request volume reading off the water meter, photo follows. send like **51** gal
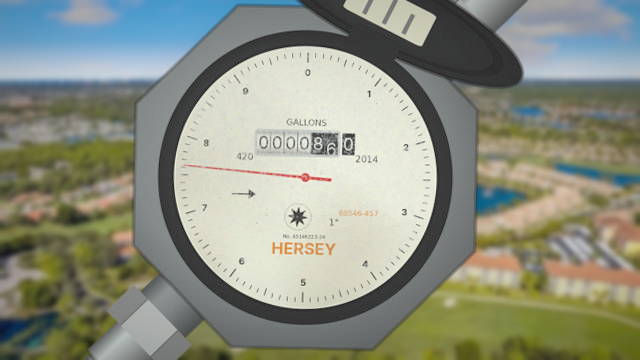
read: **857.6** gal
